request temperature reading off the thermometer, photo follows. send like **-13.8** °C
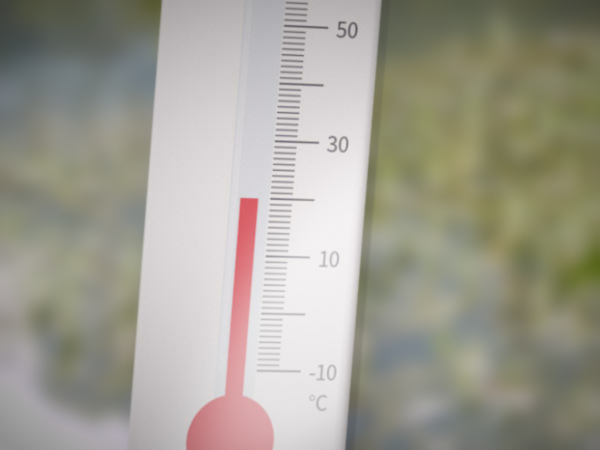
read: **20** °C
